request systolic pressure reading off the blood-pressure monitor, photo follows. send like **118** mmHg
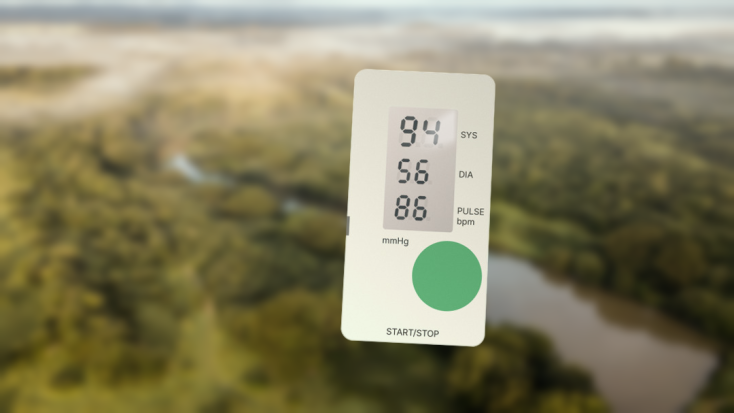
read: **94** mmHg
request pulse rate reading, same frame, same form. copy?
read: **86** bpm
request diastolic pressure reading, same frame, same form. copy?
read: **56** mmHg
